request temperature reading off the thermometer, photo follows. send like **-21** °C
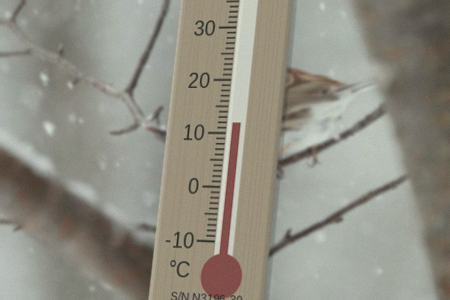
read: **12** °C
